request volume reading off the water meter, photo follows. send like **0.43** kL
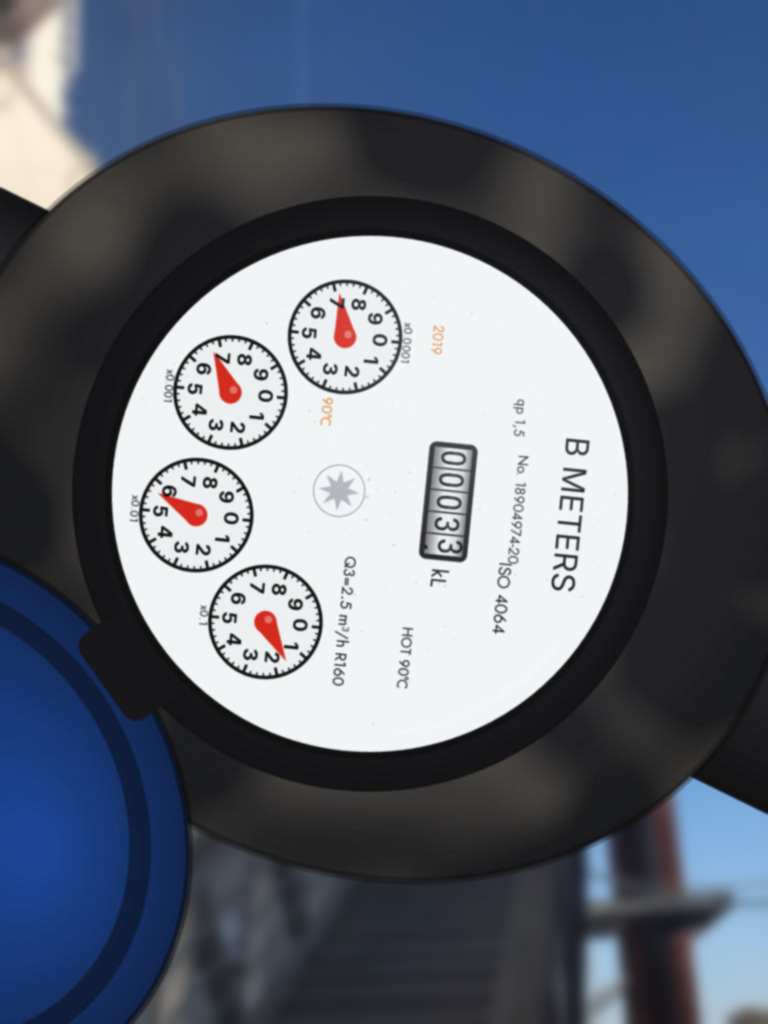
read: **33.1567** kL
